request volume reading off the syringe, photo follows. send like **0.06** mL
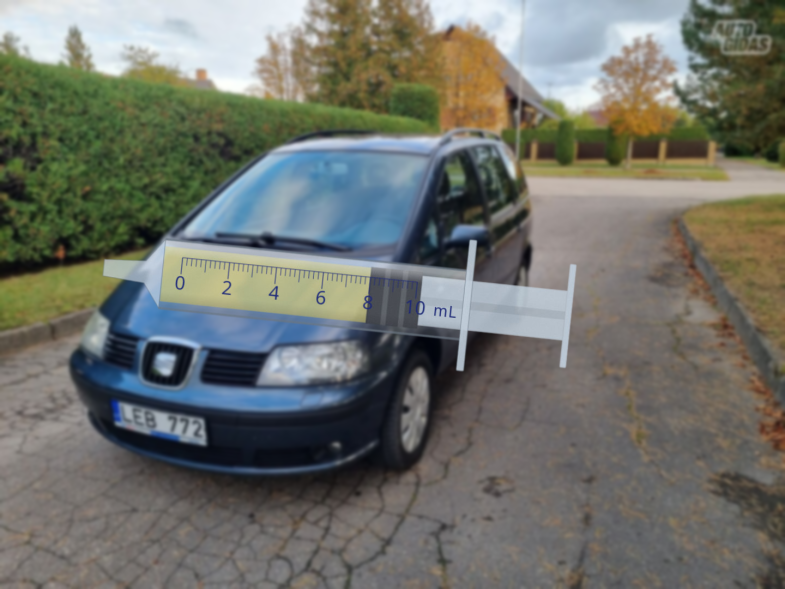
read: **8** mL
